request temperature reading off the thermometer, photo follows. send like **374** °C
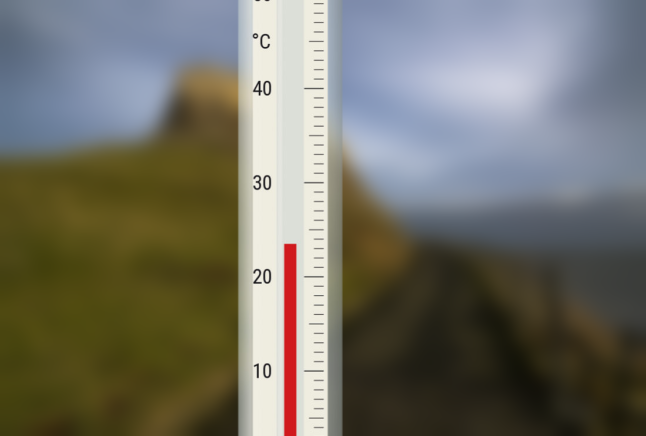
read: **23.5** °C
